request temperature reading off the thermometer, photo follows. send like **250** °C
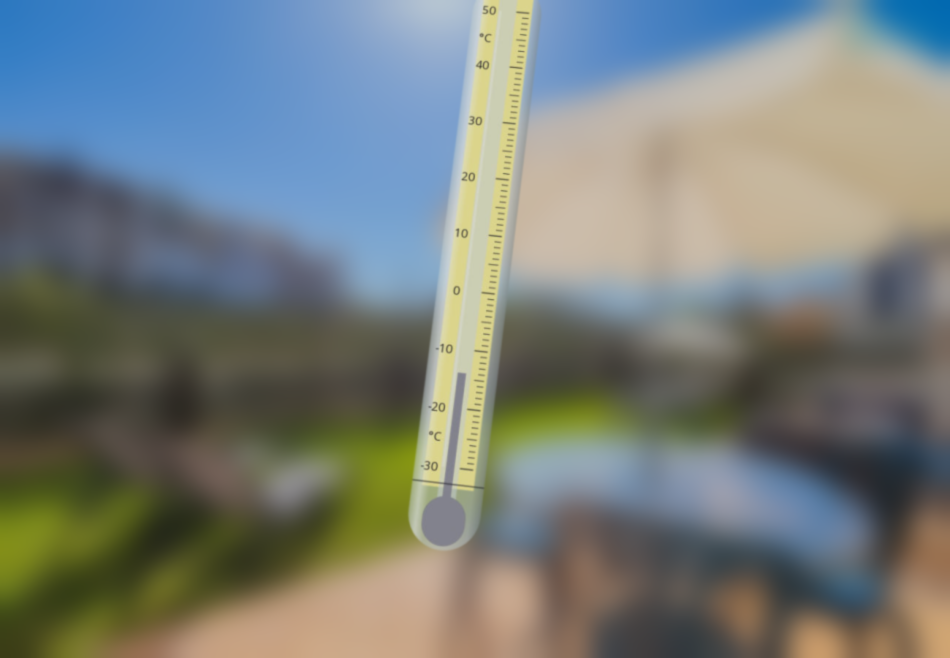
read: **-14** °C
